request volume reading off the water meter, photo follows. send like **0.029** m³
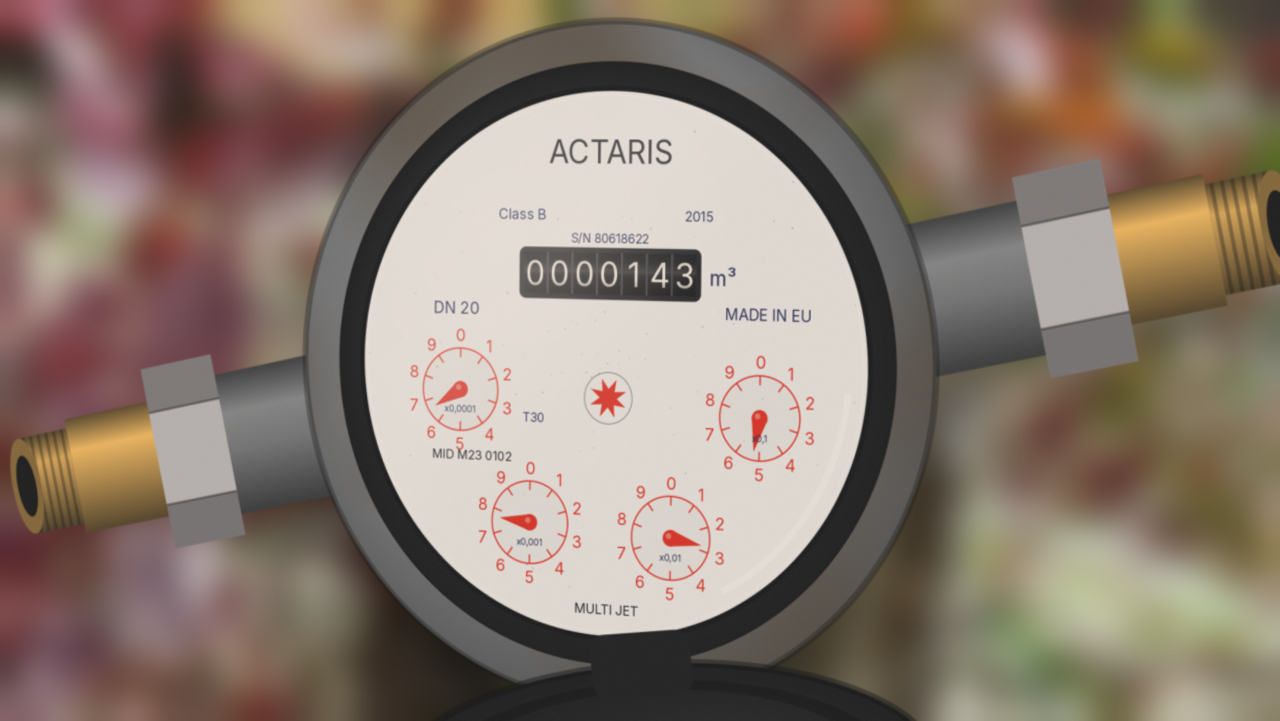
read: **143.5276** m³
